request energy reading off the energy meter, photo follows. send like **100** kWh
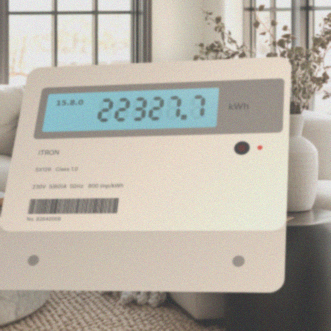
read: **22327.7** kWh
